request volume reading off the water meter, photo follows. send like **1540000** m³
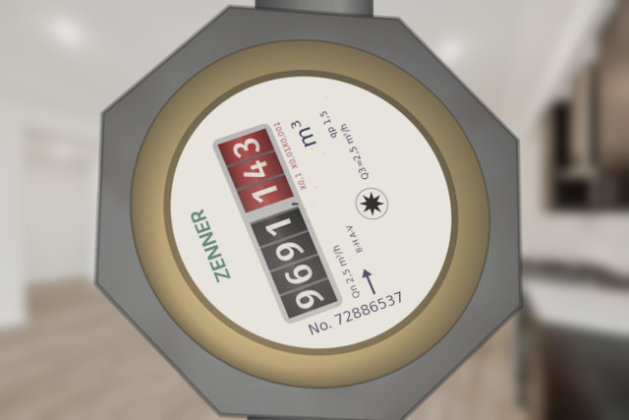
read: **9691.143** m³
